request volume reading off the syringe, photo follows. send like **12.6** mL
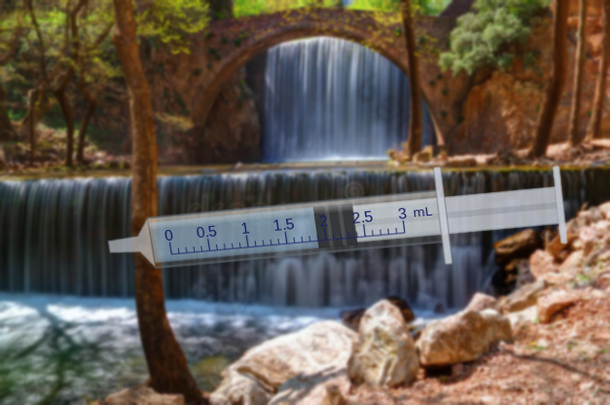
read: **1.9** mL
